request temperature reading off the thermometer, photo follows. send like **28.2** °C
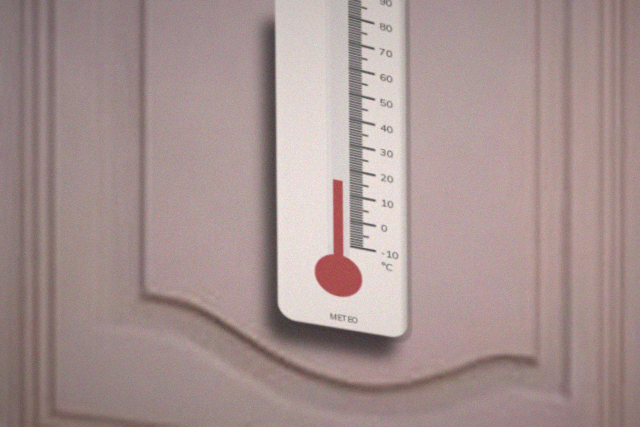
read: **15** °C
